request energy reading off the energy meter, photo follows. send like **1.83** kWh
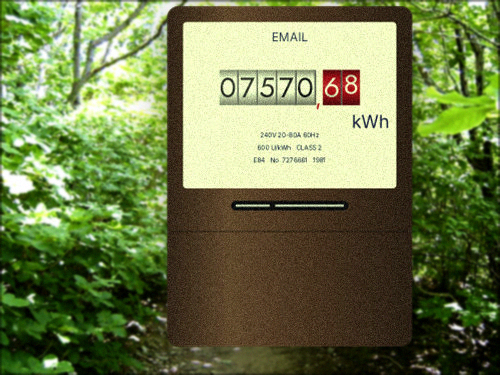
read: **7570.68** kWh
